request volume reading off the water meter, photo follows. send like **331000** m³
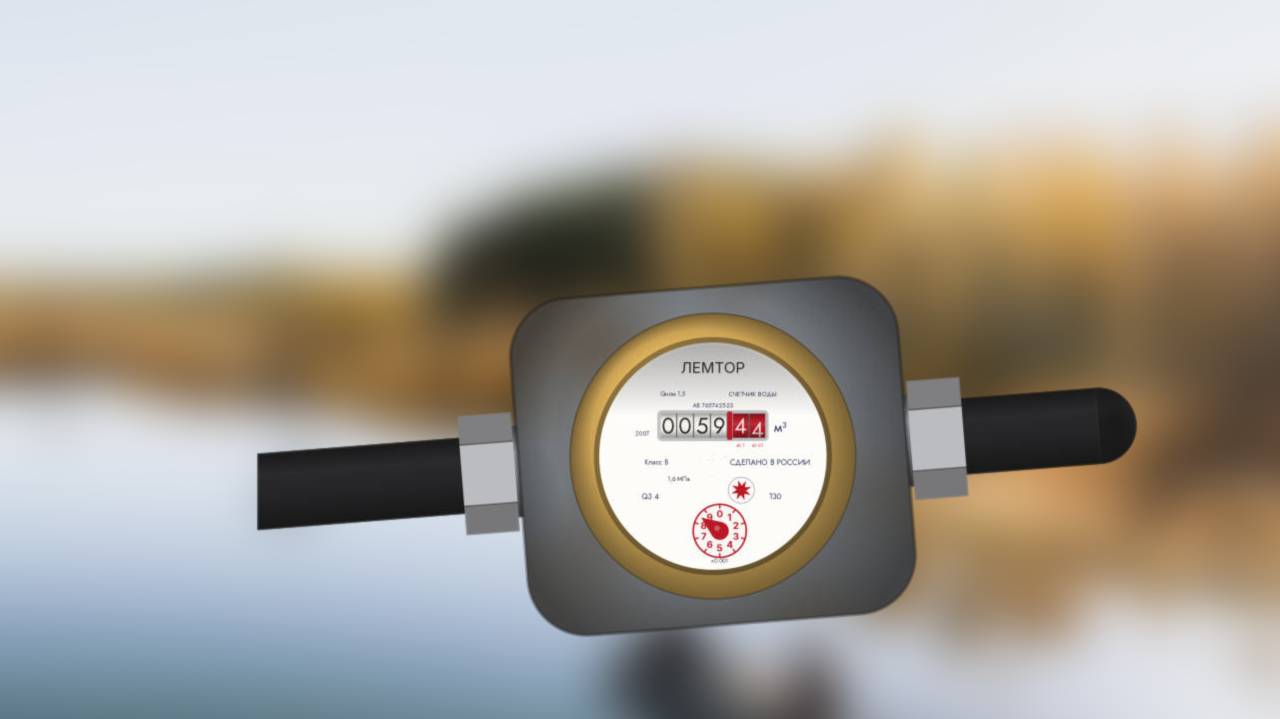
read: **59.438** m³
